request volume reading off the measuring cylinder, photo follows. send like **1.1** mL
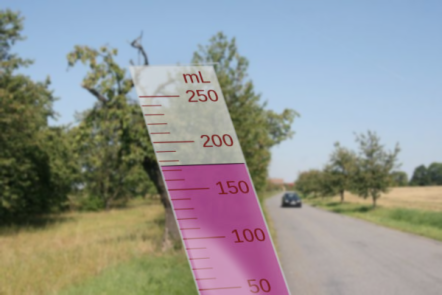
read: **175** mL
